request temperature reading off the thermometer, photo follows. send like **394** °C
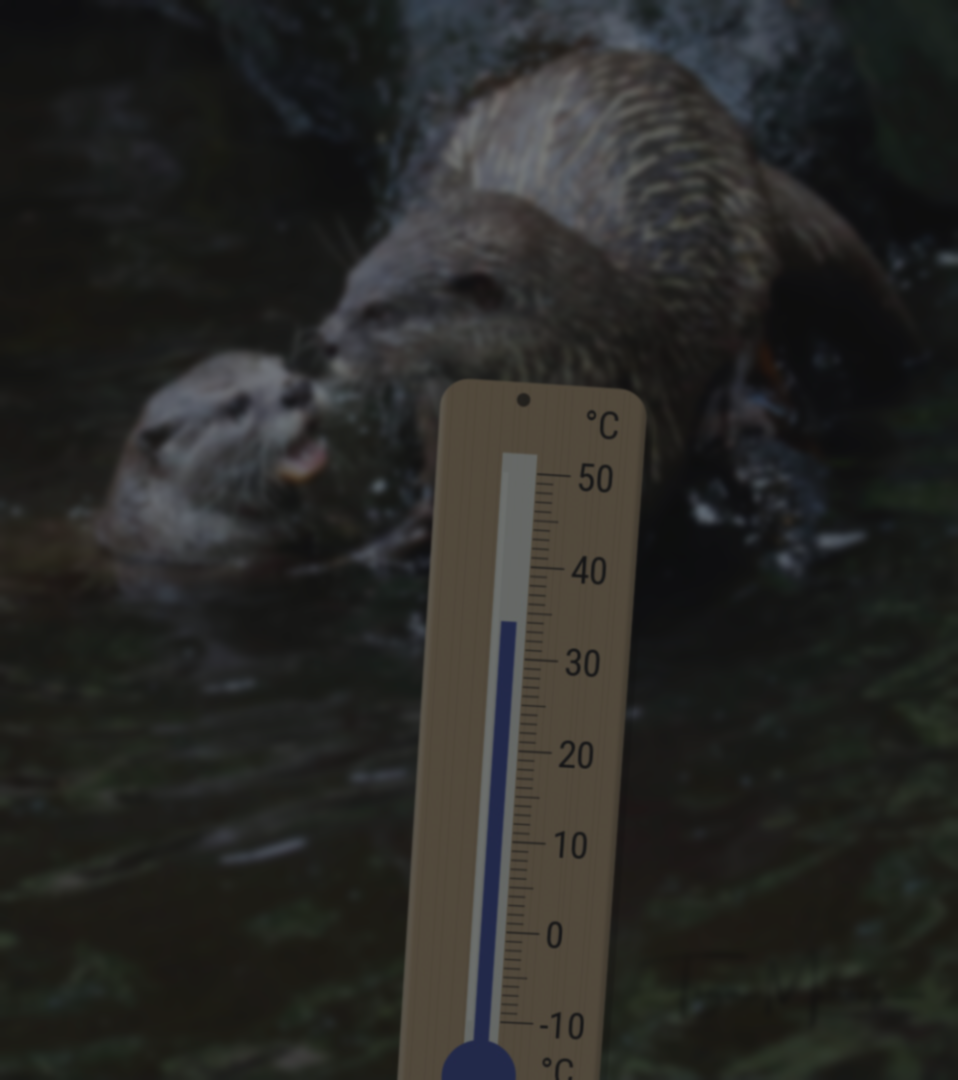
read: **34** °C
